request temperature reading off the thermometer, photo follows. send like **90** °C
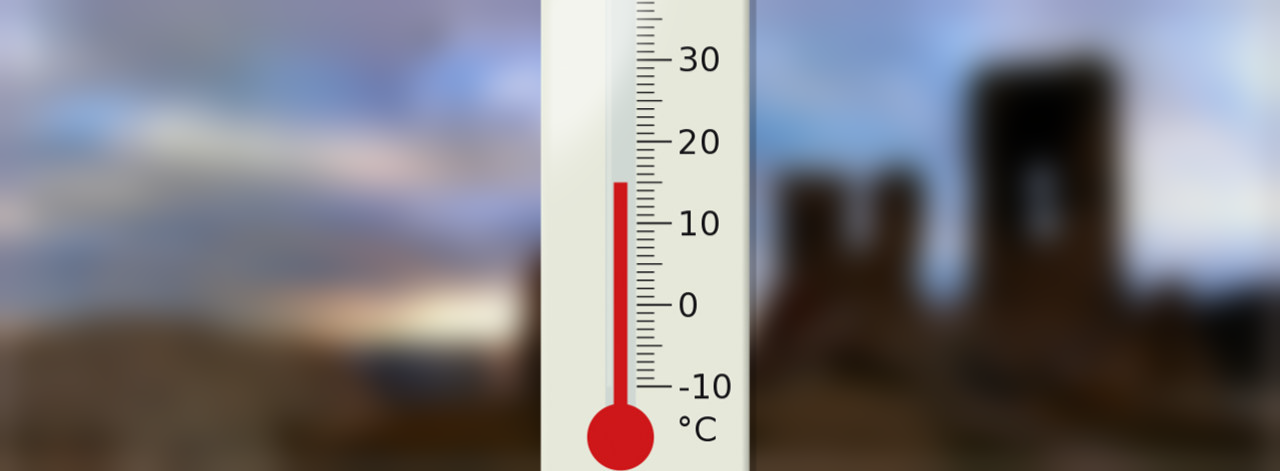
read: **15** °C
